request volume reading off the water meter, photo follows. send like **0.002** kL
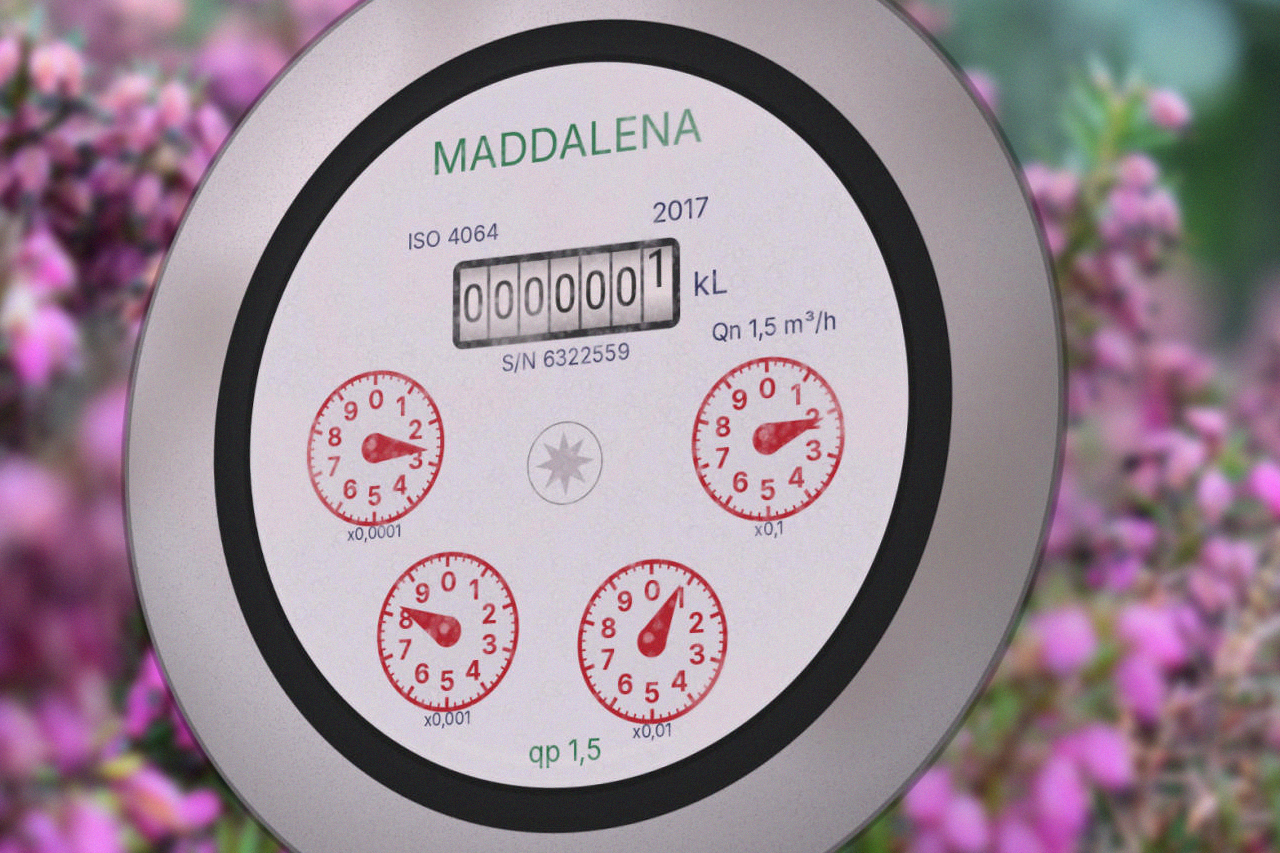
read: **1.2082** kL
